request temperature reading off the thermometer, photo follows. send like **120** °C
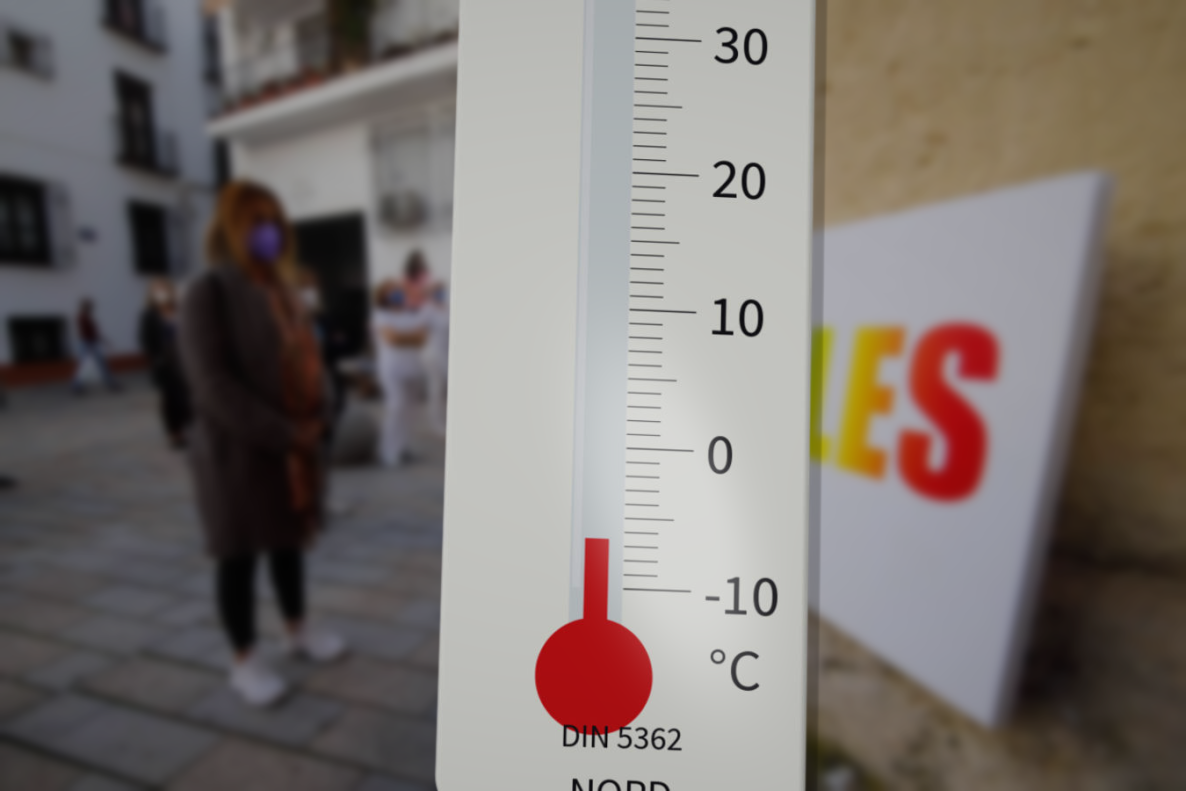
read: **-6.5** °C
